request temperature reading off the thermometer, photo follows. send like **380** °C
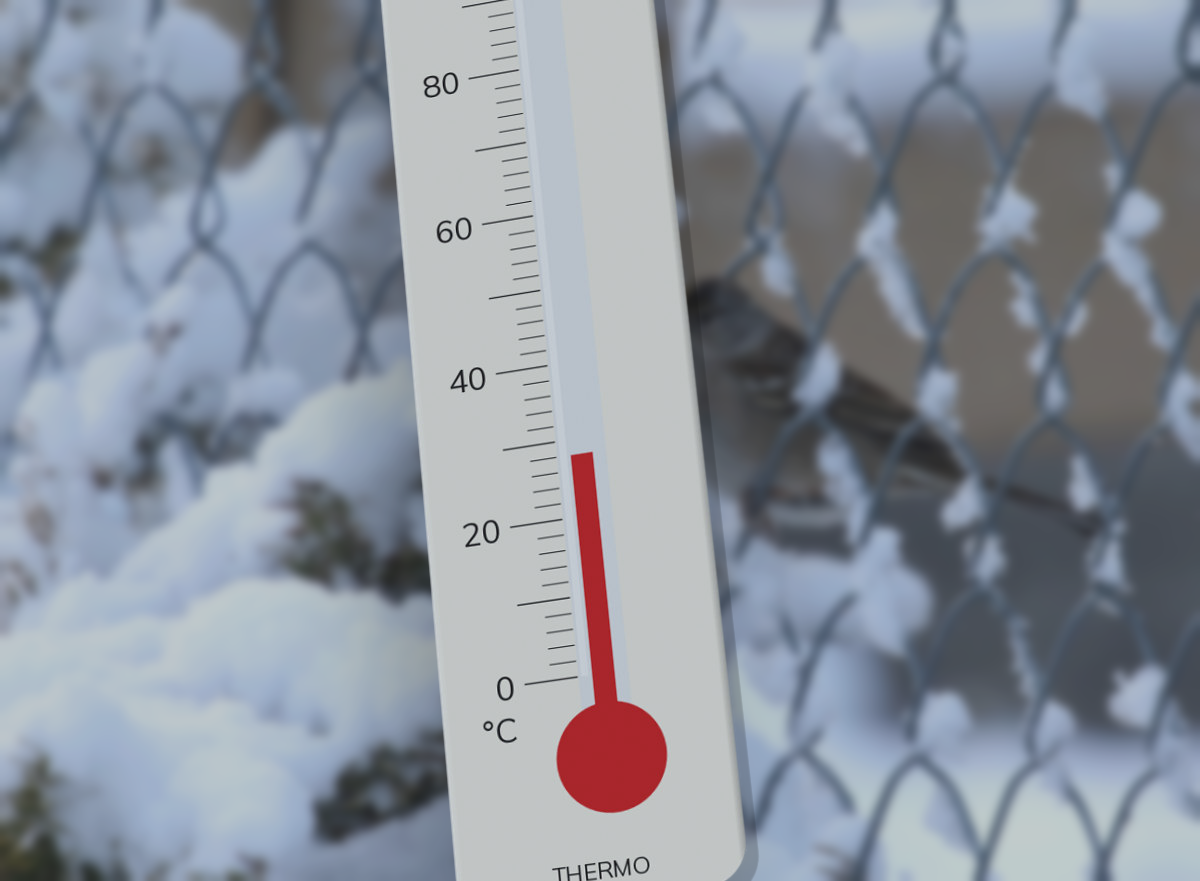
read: **28** °C
